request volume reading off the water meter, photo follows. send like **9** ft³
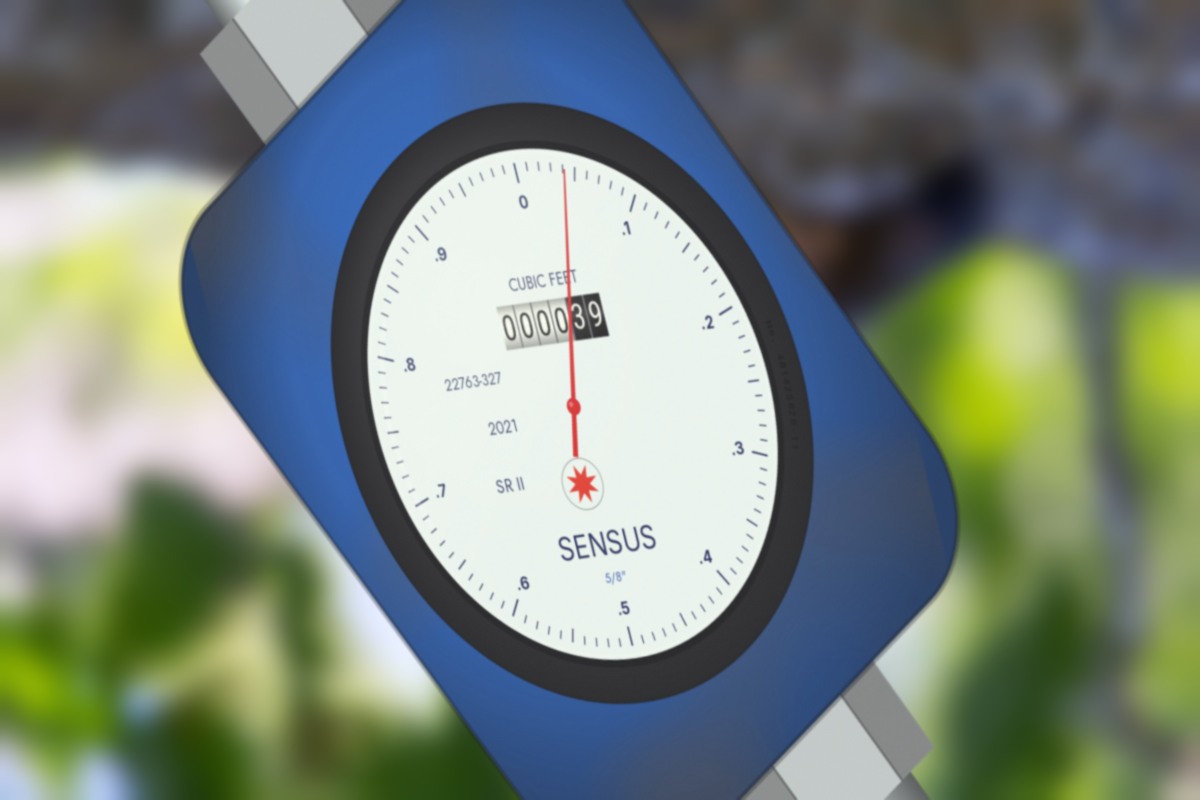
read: **39.04** ft³
